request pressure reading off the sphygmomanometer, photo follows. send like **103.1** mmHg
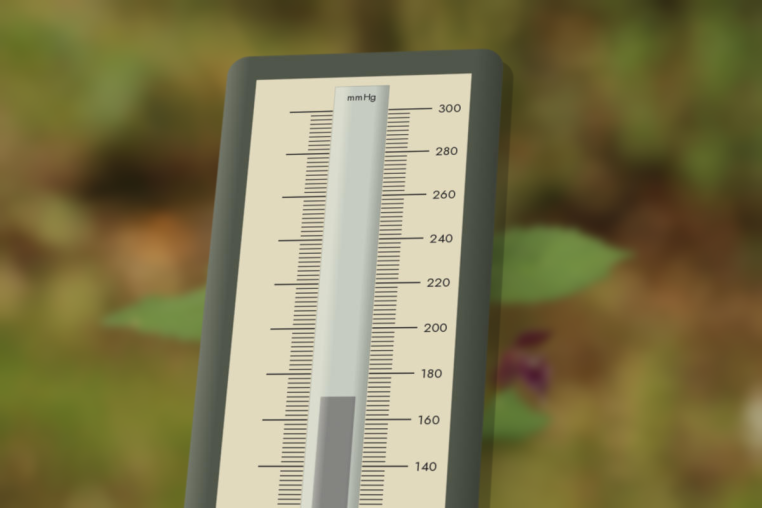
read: **170** mmHg
